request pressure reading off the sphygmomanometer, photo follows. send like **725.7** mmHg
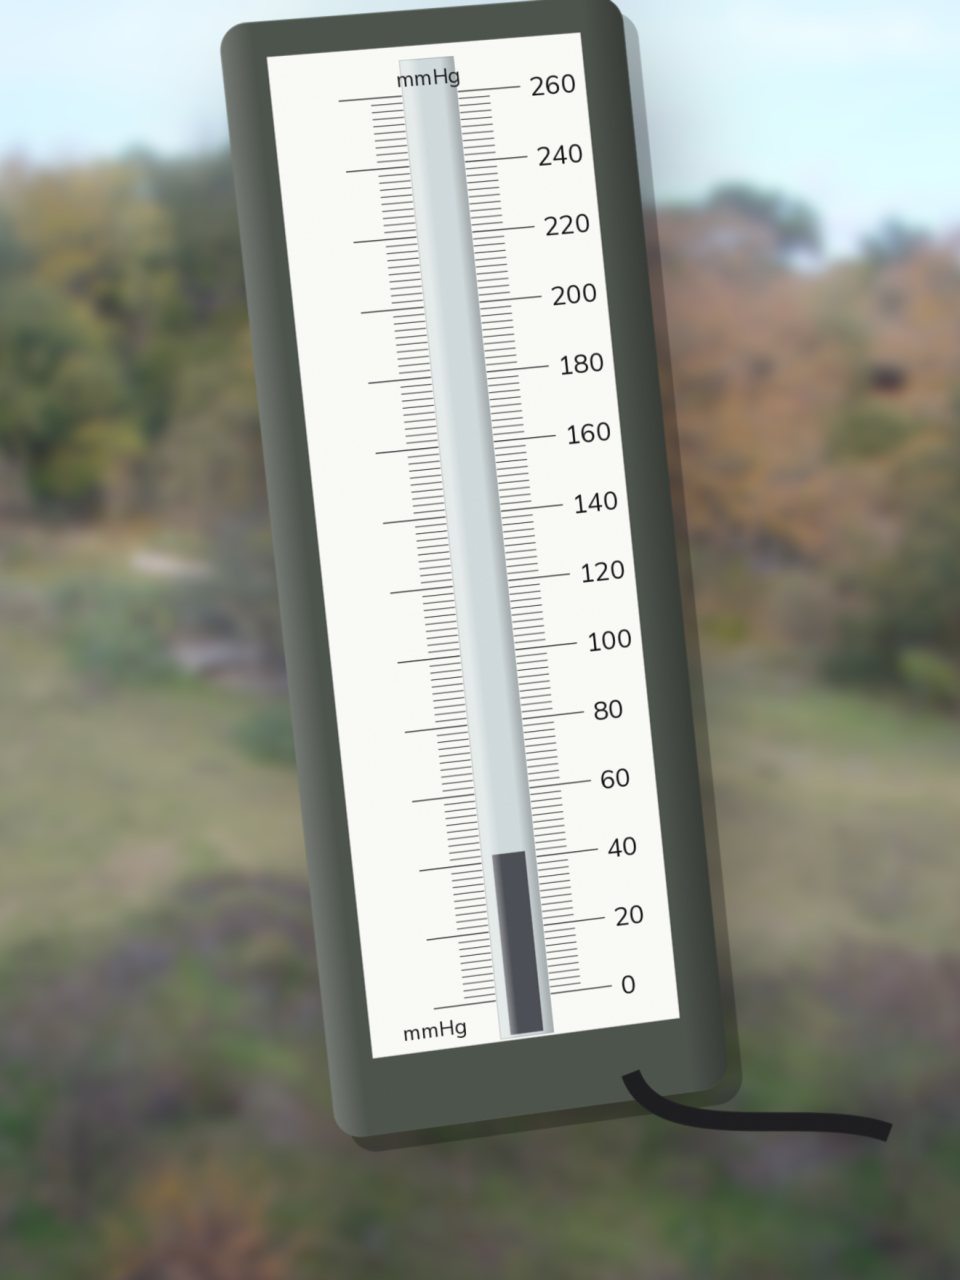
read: **42** mmHg
